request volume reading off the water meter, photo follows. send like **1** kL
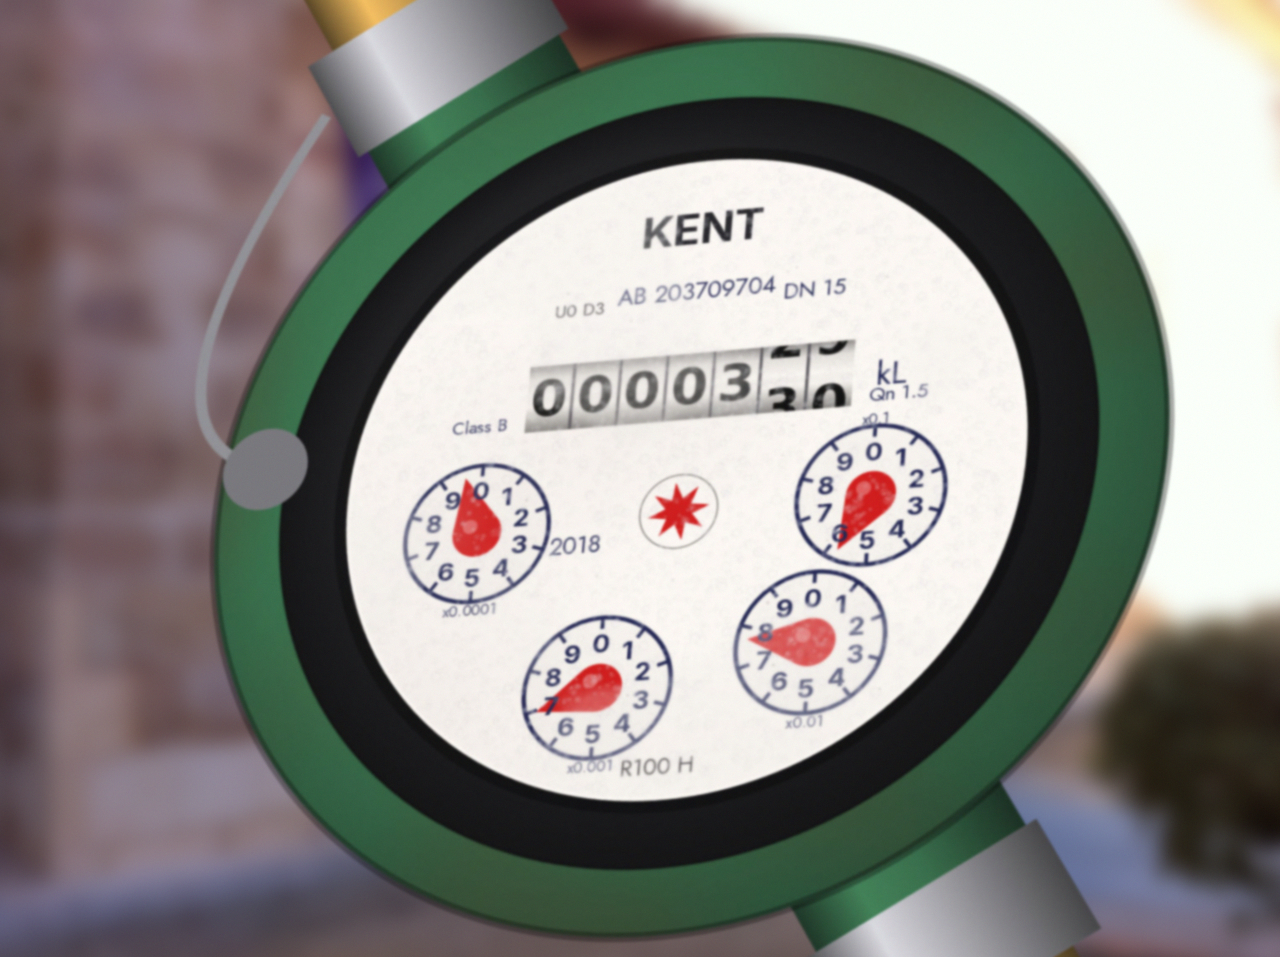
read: **329.5769** kL
